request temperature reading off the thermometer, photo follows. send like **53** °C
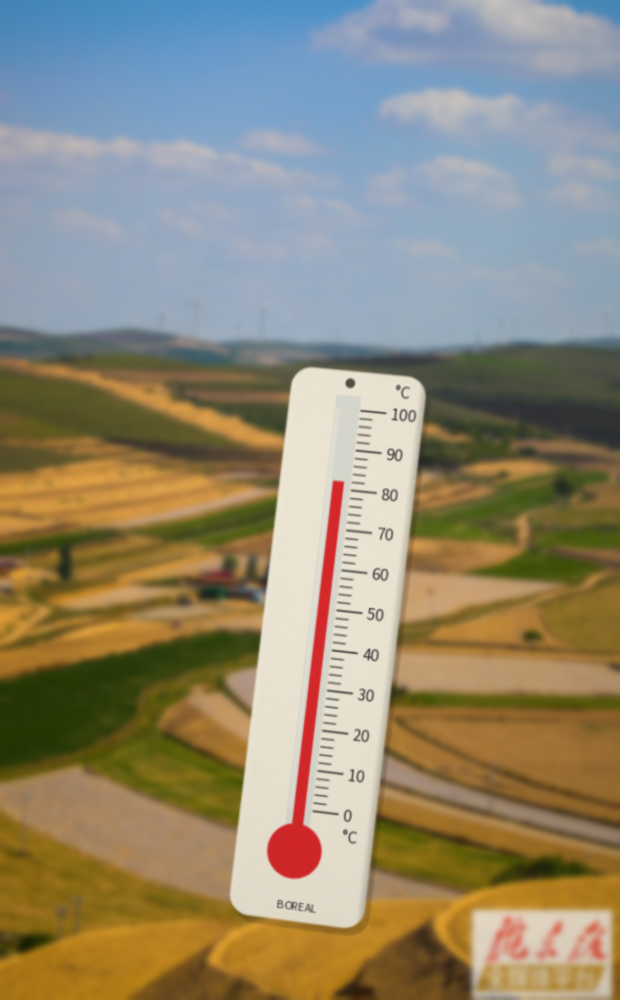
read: **82** °C
